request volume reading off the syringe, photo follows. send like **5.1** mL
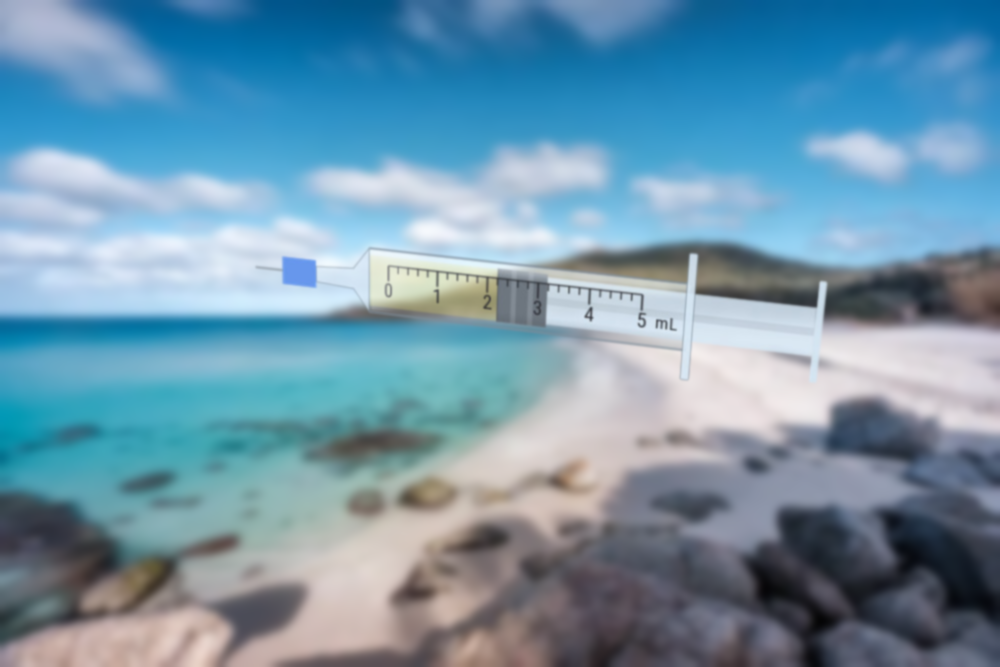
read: **2.2** mL
